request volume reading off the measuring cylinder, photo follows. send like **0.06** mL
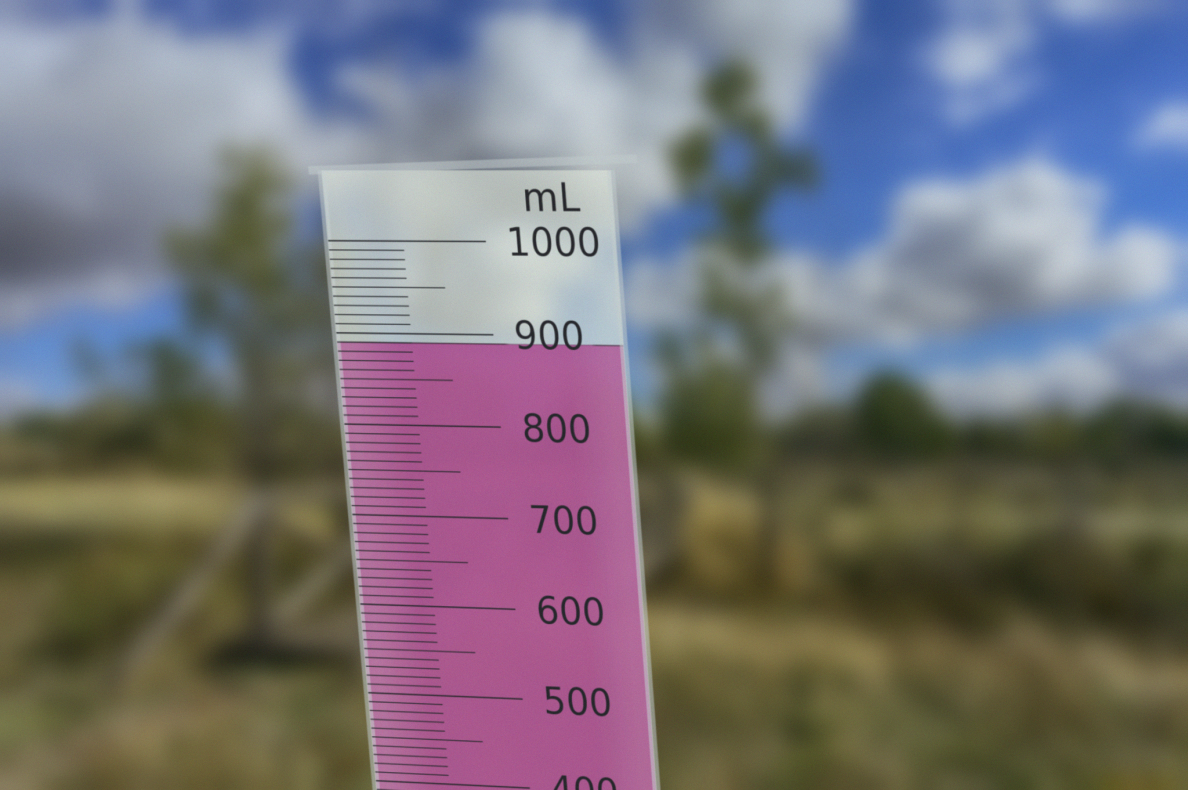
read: **890** mL
